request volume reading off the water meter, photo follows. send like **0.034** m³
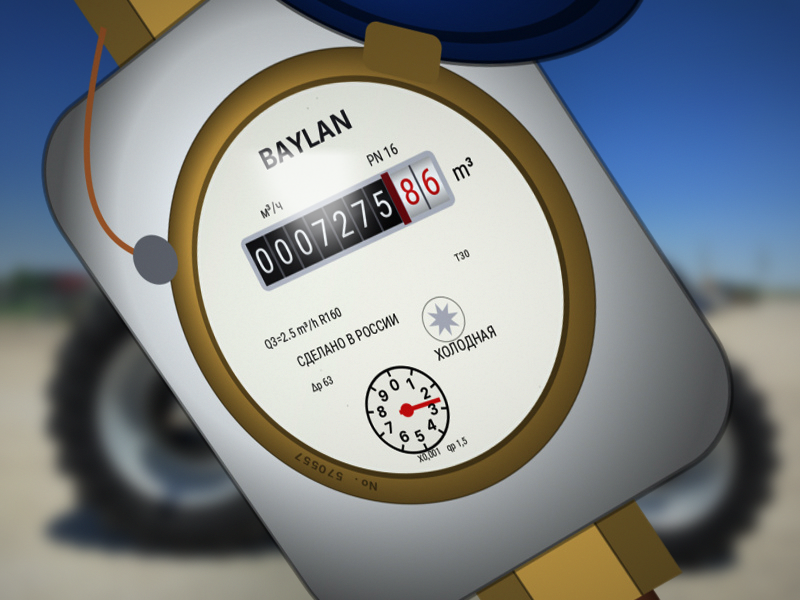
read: **7275.862** m³
